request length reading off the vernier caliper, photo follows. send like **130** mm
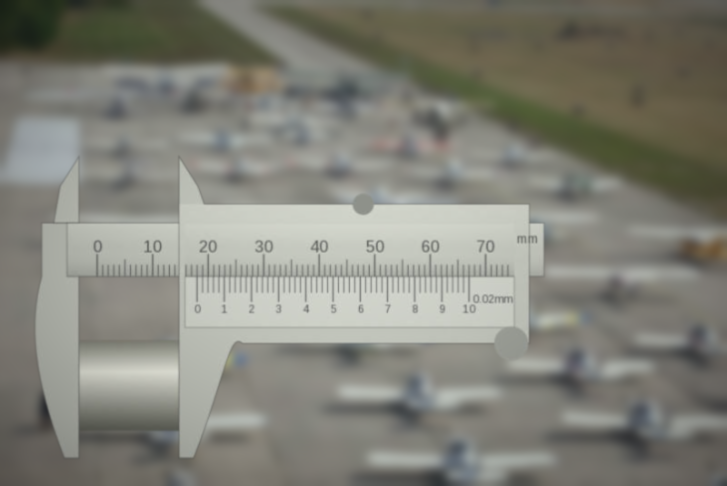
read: **18.0** mm
